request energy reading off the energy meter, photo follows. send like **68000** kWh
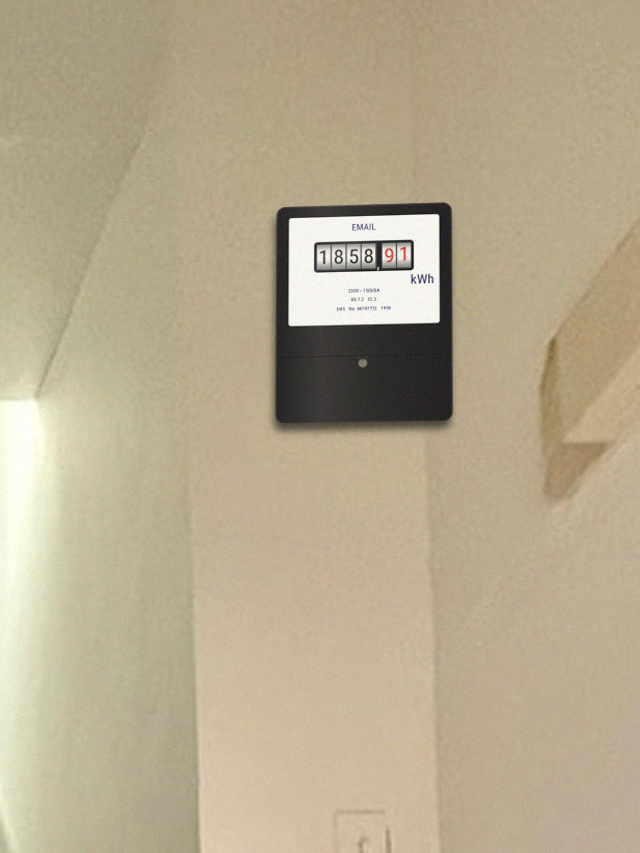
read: **1858.91** kWh
